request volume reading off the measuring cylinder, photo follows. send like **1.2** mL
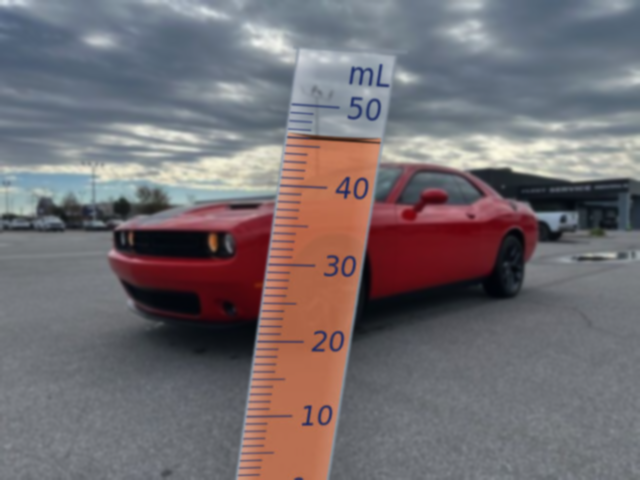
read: **46** mL
